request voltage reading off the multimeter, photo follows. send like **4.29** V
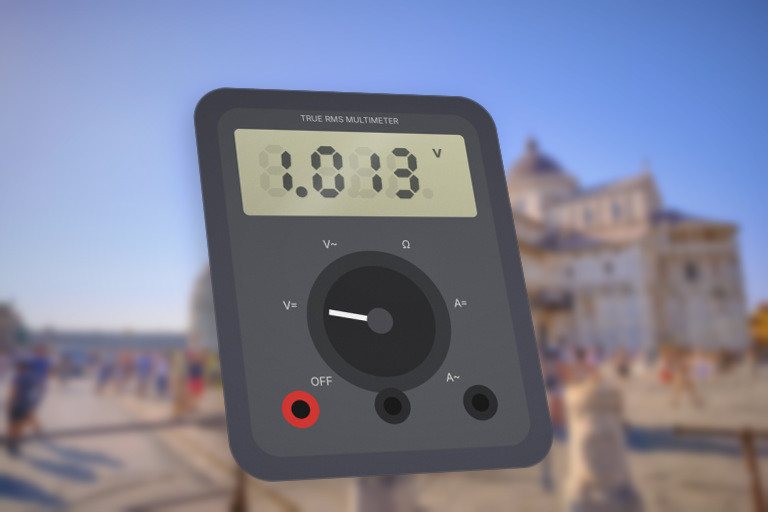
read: **1.013** V
